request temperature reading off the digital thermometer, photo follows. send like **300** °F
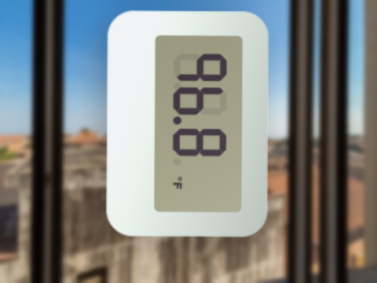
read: **96.8** °F
